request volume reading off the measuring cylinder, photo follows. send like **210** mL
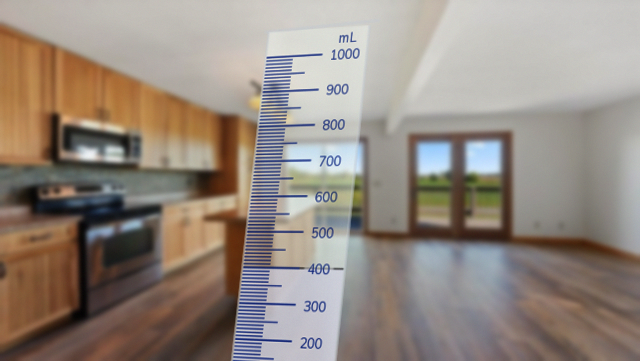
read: **400** mL
